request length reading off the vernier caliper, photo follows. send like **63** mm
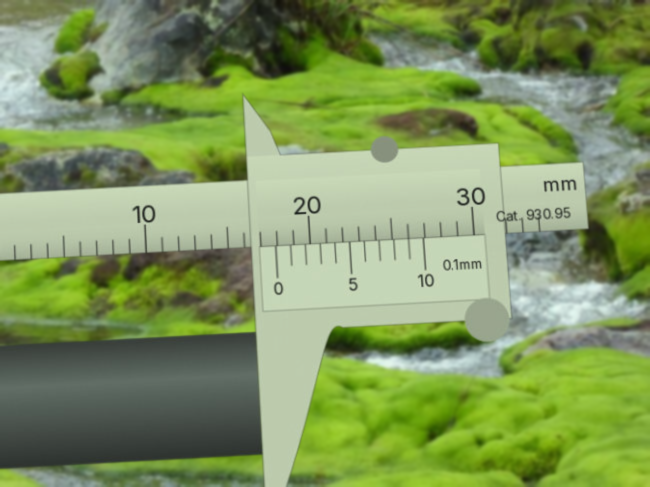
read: **17.9** mm
